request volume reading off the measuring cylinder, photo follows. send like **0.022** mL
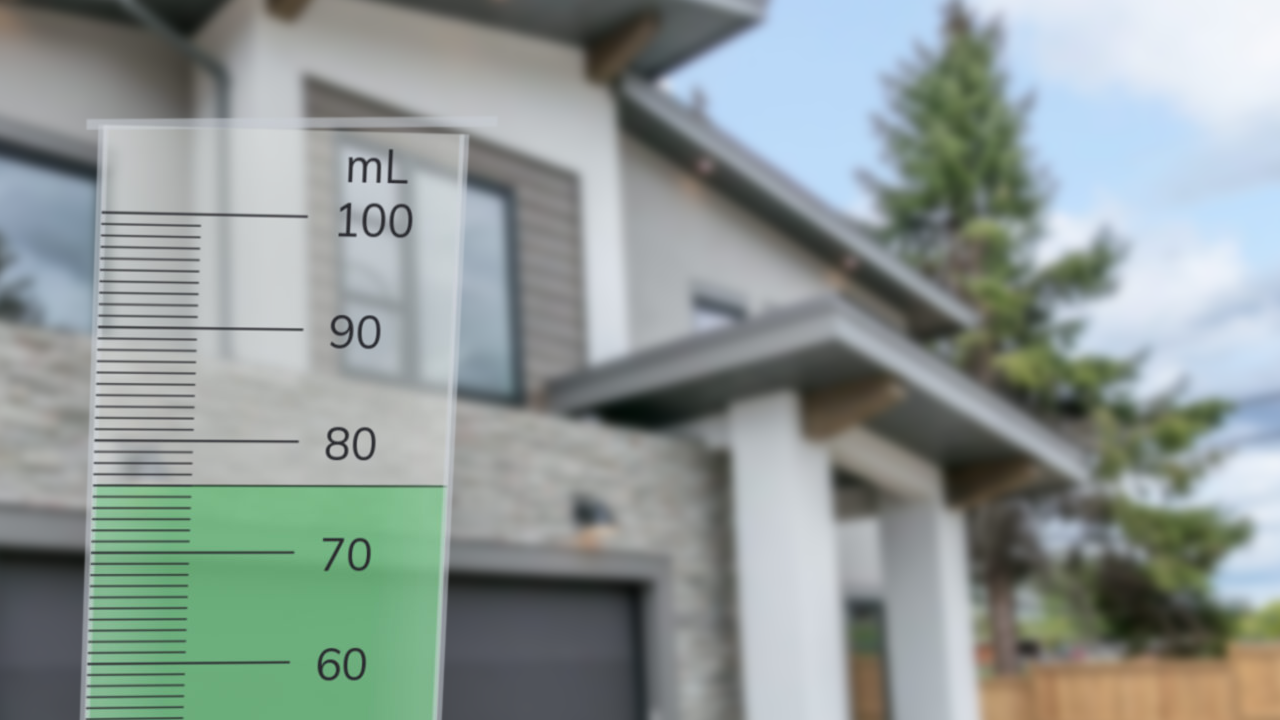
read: **76** mL
